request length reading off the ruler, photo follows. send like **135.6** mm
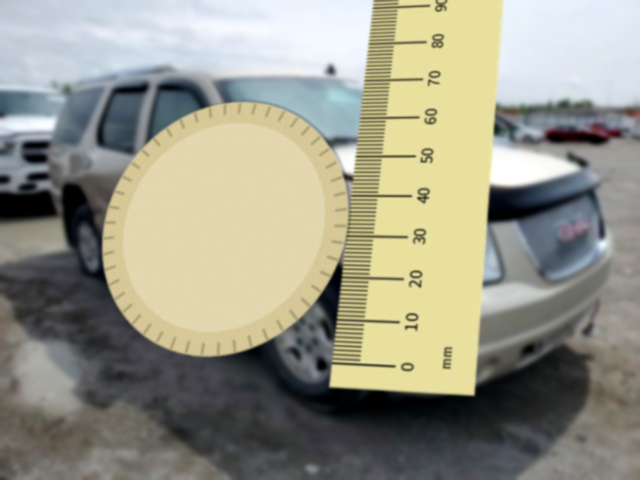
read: **65** mm
